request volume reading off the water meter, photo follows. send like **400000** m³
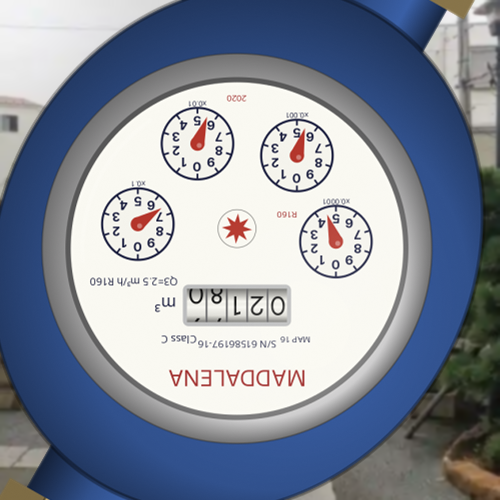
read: **2179.6554** m³
